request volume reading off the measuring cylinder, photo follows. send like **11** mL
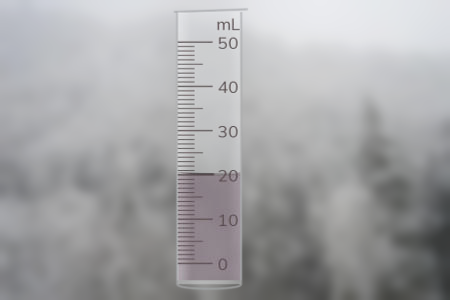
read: **20** mL
